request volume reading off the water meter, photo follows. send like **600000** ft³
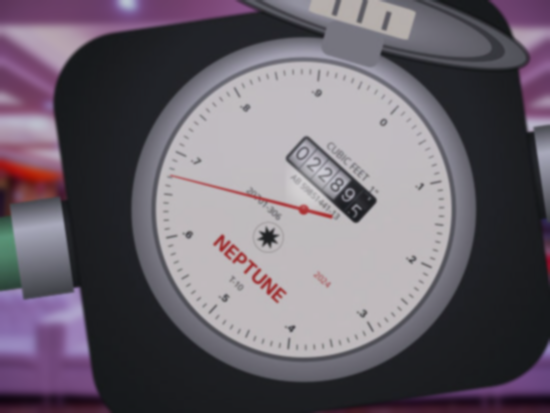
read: **22894.67** ft³
